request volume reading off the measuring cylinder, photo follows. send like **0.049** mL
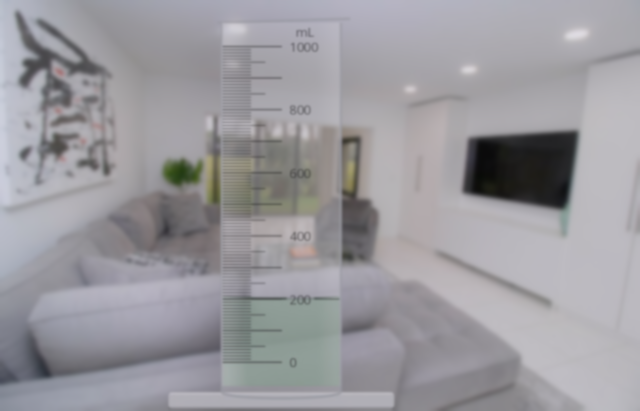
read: **200** mL
